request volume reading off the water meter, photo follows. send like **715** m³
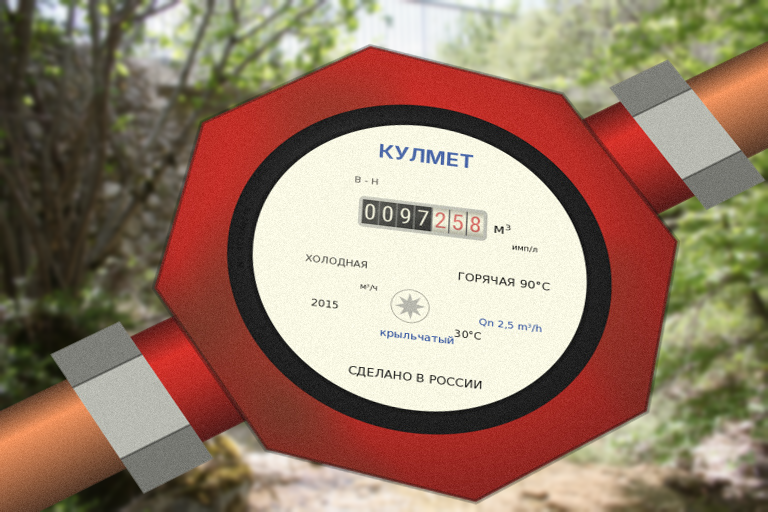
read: **97.258** m³
